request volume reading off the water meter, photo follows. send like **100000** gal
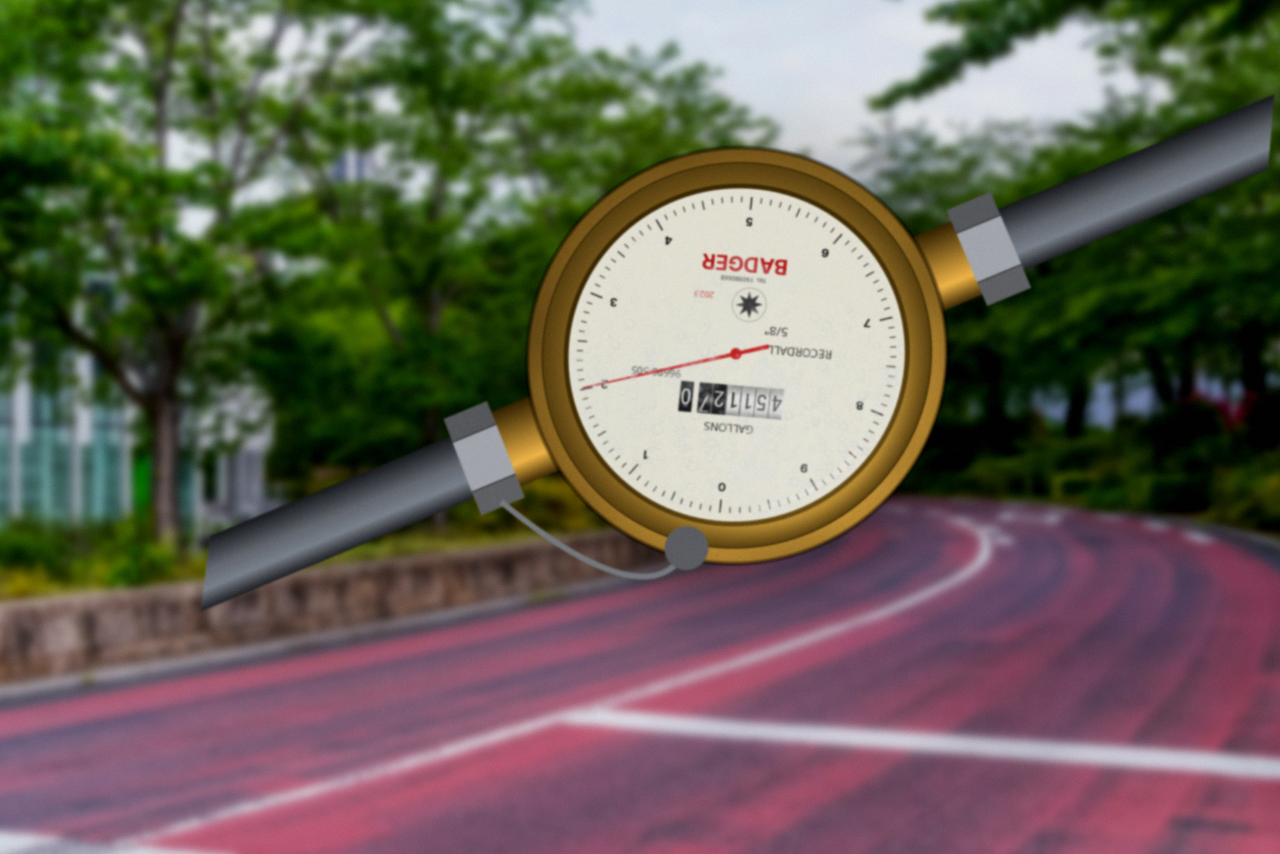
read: **4511272.0** gal
